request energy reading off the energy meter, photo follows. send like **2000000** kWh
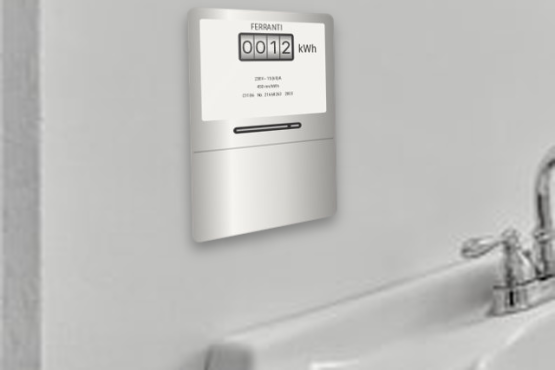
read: **12** kWh
